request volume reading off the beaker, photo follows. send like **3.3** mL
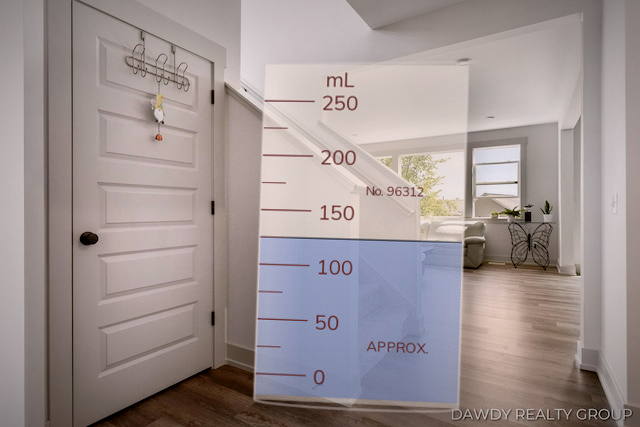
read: **125** mL
